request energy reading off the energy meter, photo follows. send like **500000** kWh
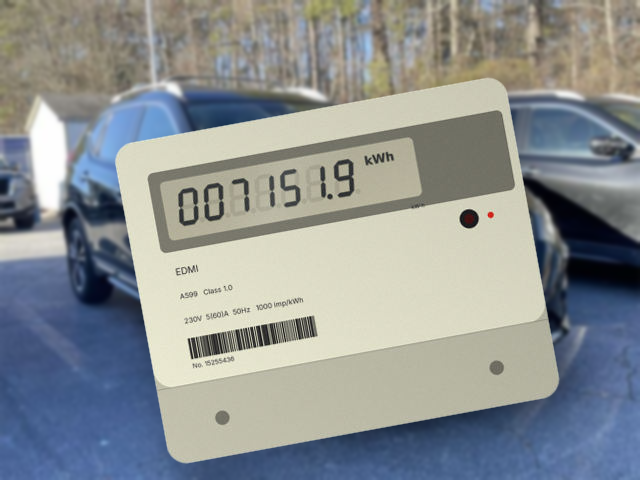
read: **7151.9** kWh
